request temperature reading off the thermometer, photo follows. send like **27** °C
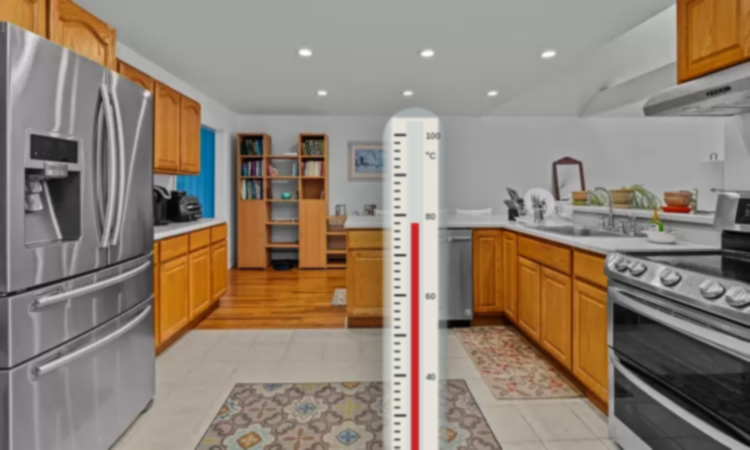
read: **78** °C
